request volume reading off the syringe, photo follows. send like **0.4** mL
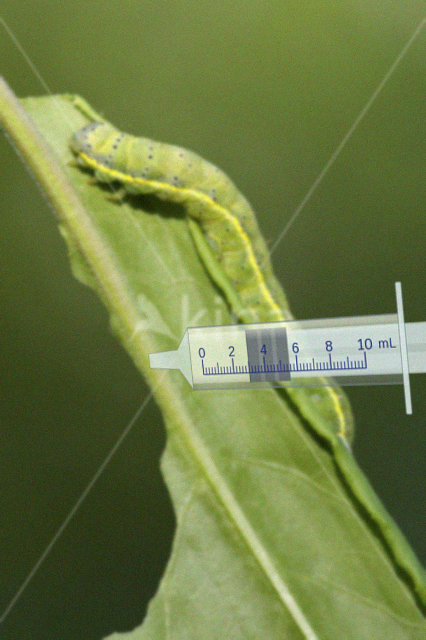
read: **3** mL
